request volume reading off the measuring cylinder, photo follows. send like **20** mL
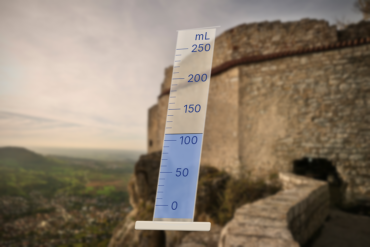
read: **110** mL
